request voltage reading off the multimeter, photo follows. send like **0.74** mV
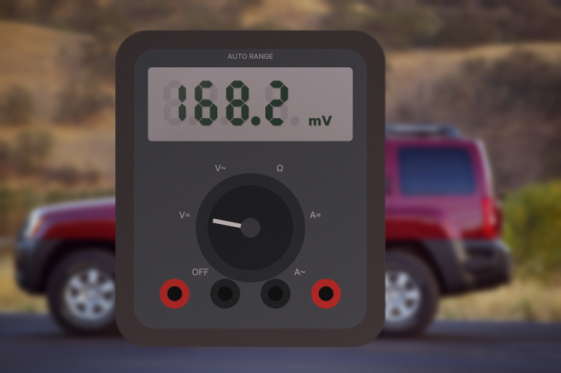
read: **168.2** mV
